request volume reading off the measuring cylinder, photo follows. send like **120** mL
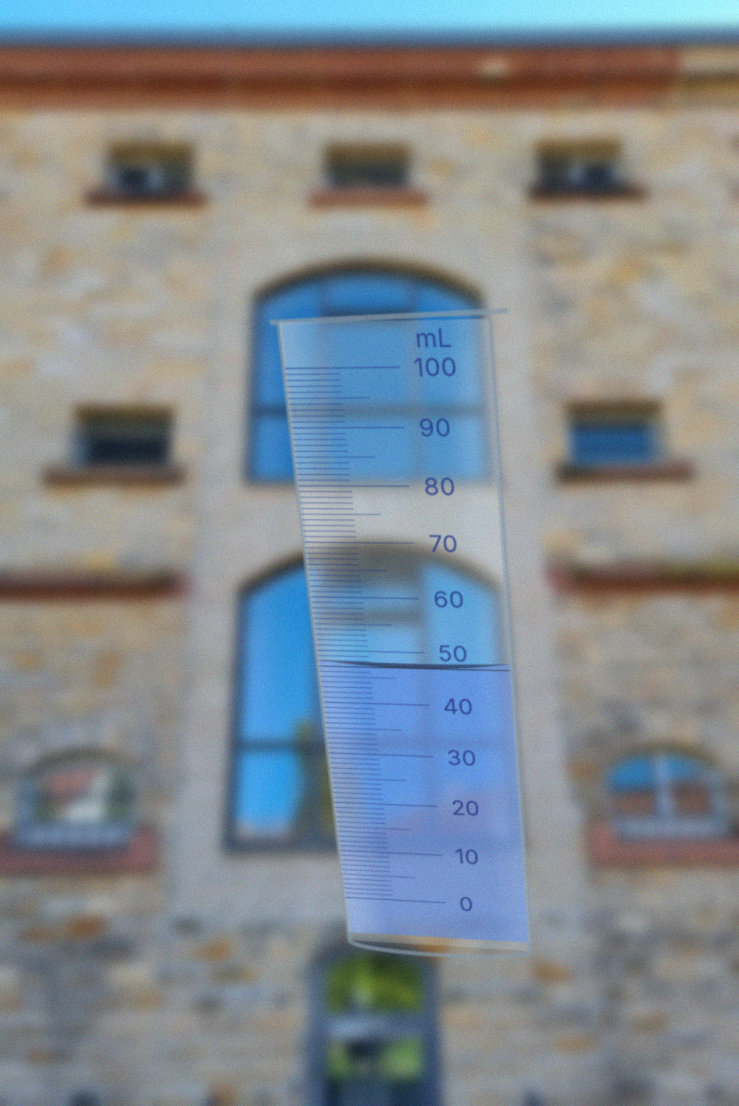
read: **47** mL
